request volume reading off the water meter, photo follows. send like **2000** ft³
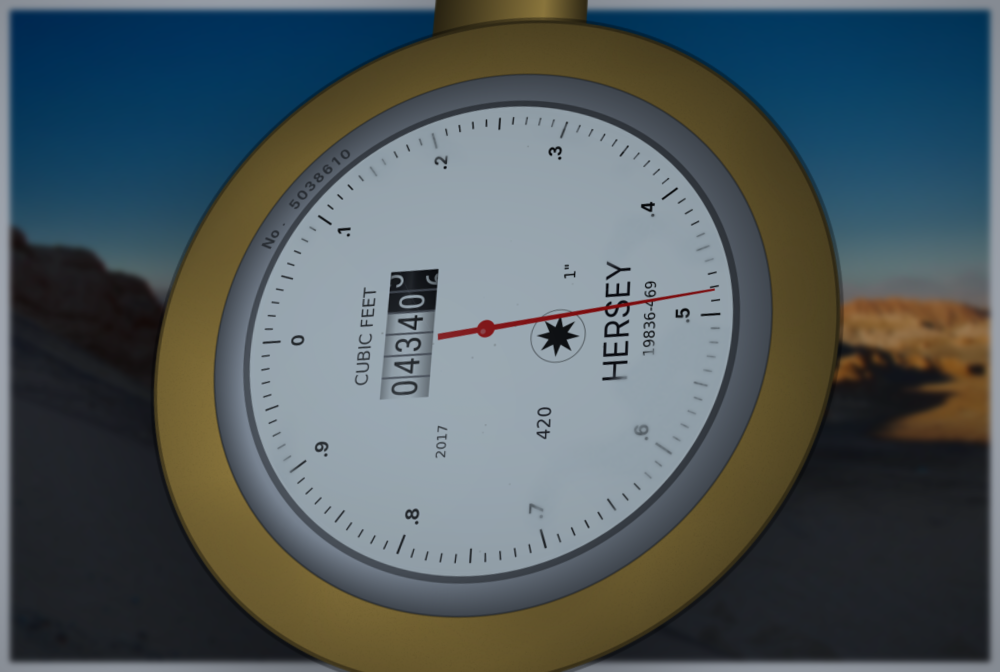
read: **43405.48** ft³
